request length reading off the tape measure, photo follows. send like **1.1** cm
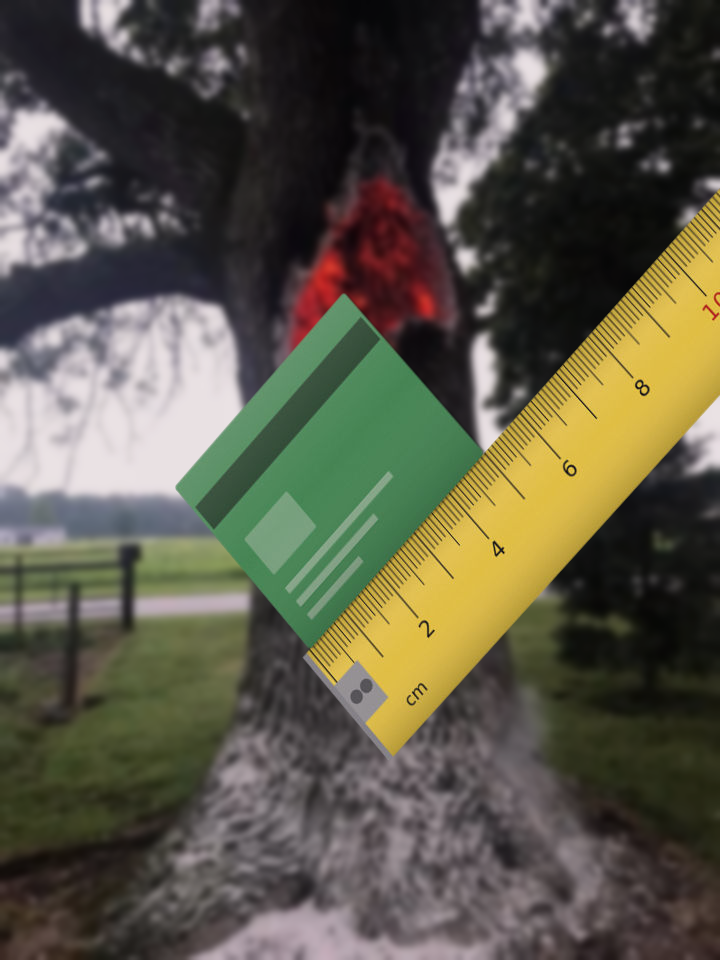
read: **5** cm
